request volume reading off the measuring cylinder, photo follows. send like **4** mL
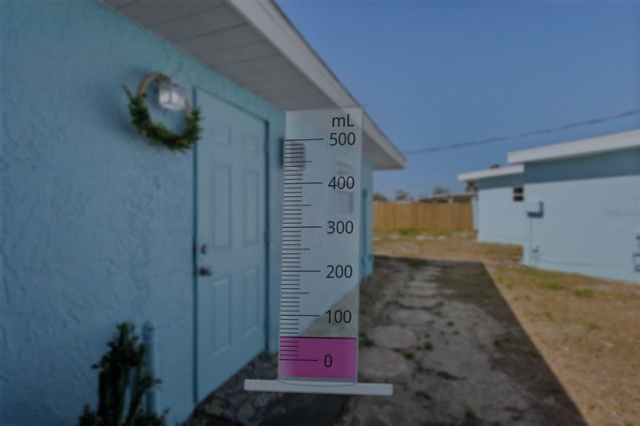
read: **50** mL
